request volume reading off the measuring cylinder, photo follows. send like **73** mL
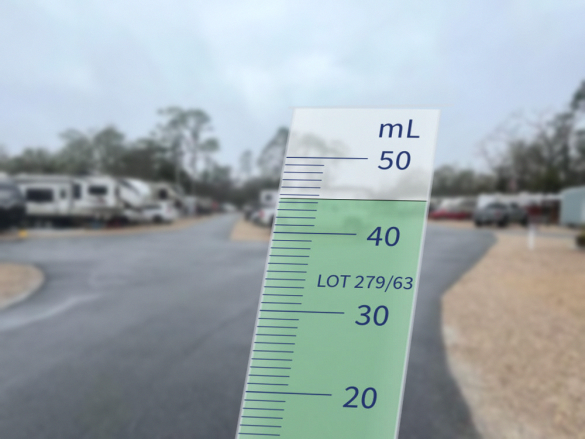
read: **44.5** mL
